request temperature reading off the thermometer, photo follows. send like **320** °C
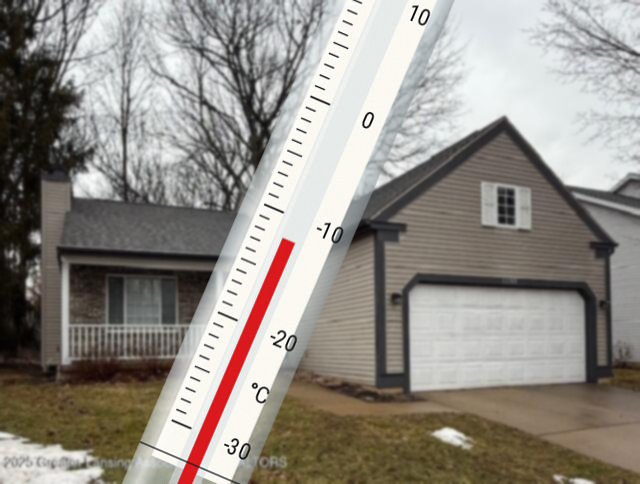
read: **-12** °C
